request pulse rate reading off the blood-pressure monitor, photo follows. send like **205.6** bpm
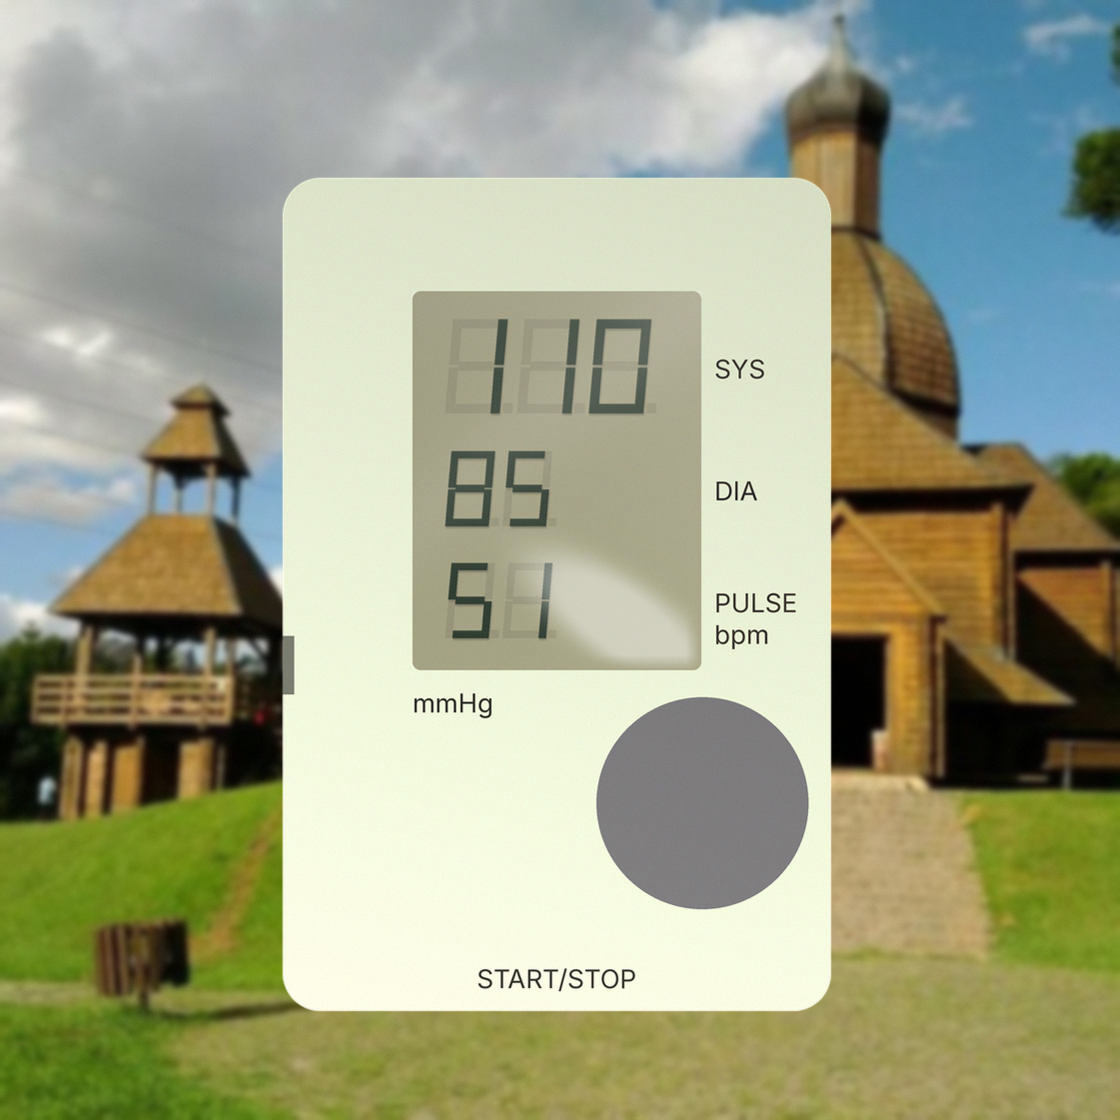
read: **51** bpm
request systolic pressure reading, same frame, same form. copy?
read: **110** mmHg
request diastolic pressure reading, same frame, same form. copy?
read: **85** mmHg
